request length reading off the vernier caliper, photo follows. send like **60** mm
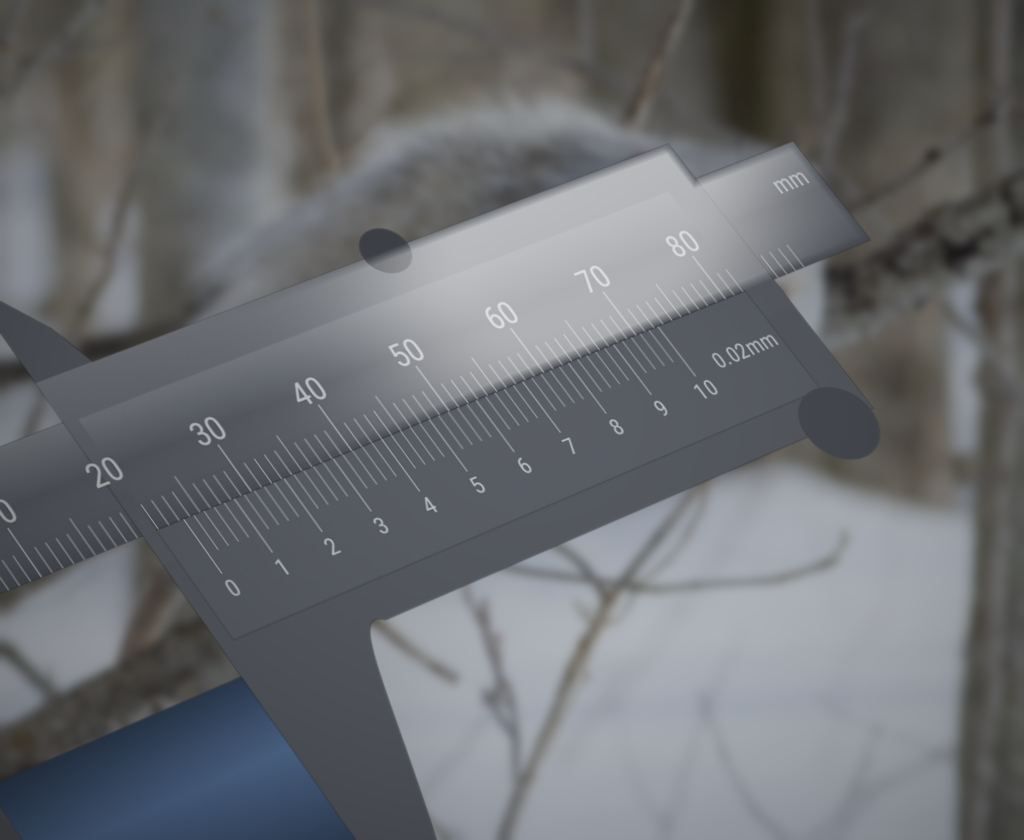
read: **23.4** mm
